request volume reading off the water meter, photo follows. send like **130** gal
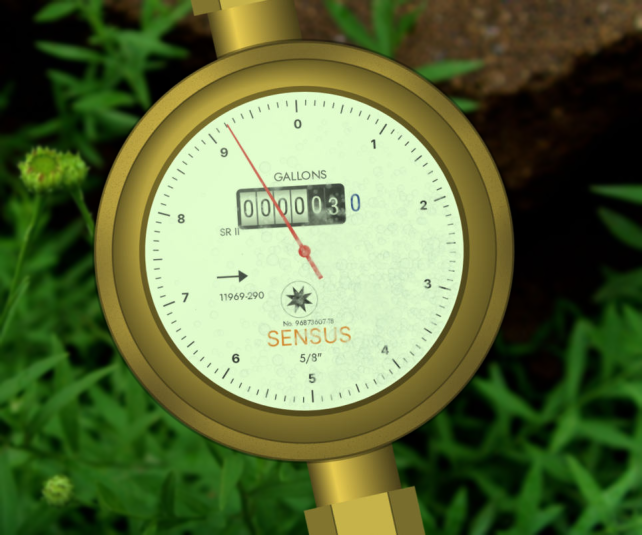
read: **29.2** gal
